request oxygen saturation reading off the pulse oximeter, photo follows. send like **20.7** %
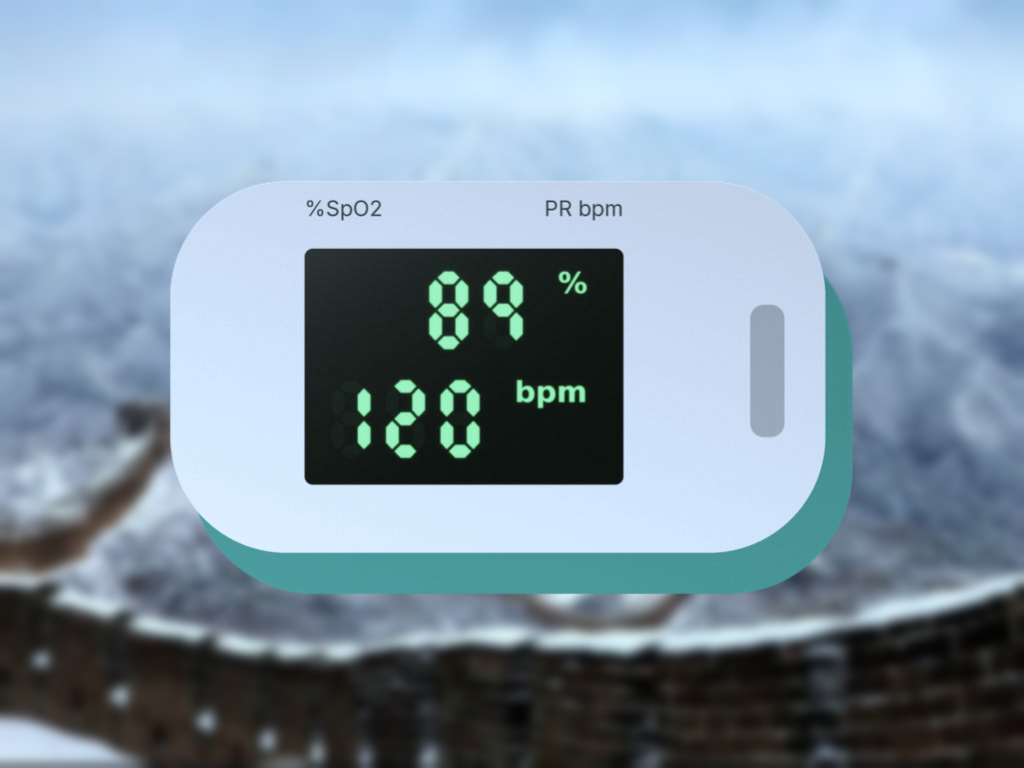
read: **89** %
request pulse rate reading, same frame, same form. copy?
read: **120** bpm
